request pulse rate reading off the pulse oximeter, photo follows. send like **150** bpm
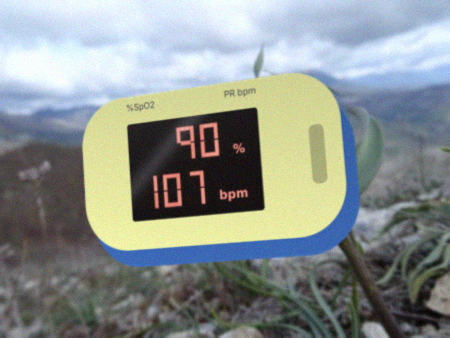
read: **107** bpm
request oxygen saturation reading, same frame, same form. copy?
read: **90** %
